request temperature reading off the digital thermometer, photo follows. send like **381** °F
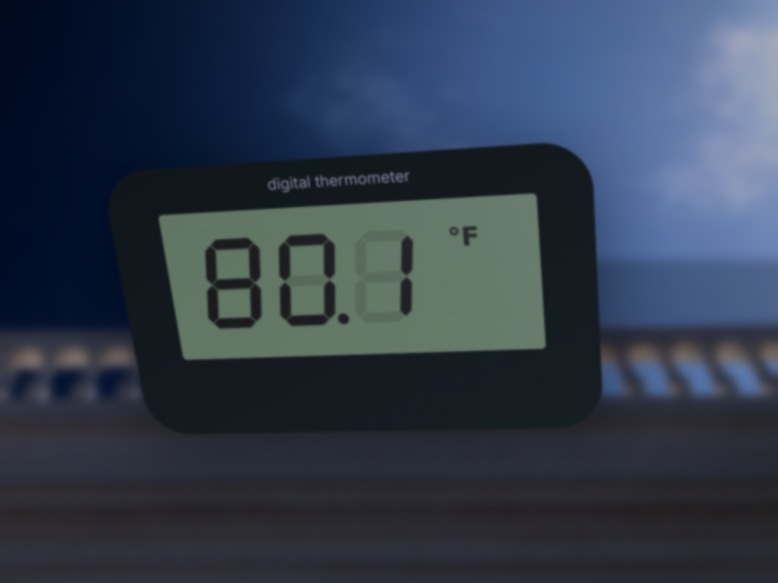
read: **80.1** °F
